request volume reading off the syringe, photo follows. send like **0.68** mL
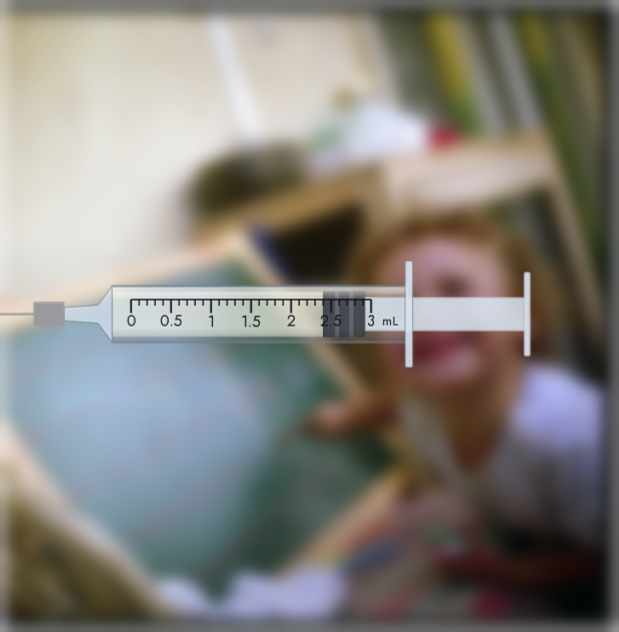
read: **2.4** mL
